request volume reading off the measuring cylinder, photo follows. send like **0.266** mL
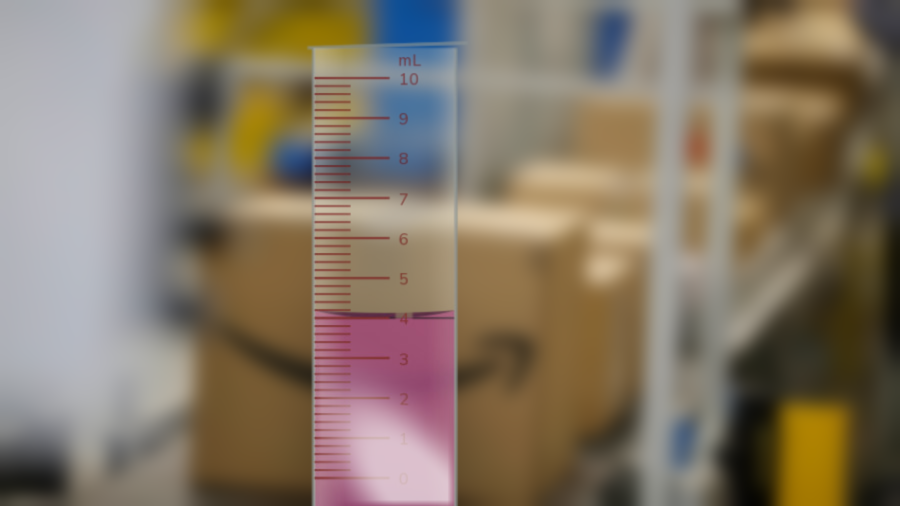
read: **4** mL
